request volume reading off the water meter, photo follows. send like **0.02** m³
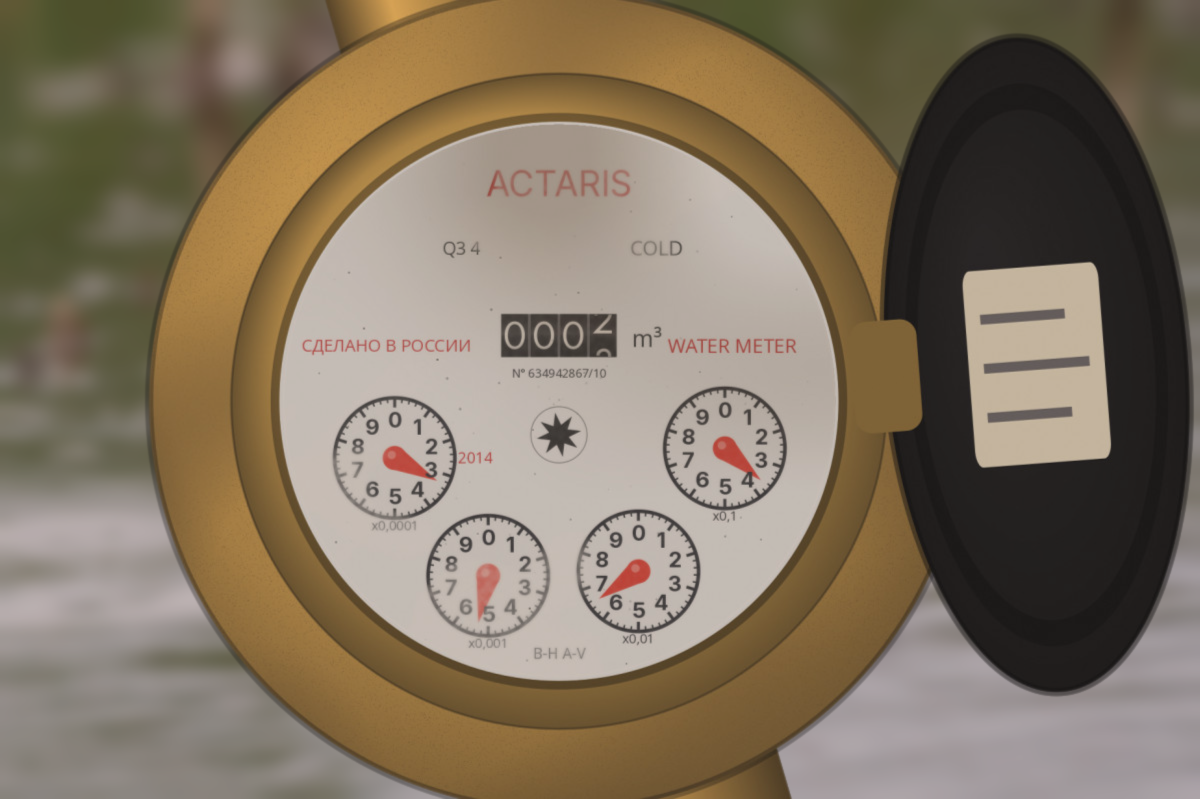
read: **2.3653** m³
